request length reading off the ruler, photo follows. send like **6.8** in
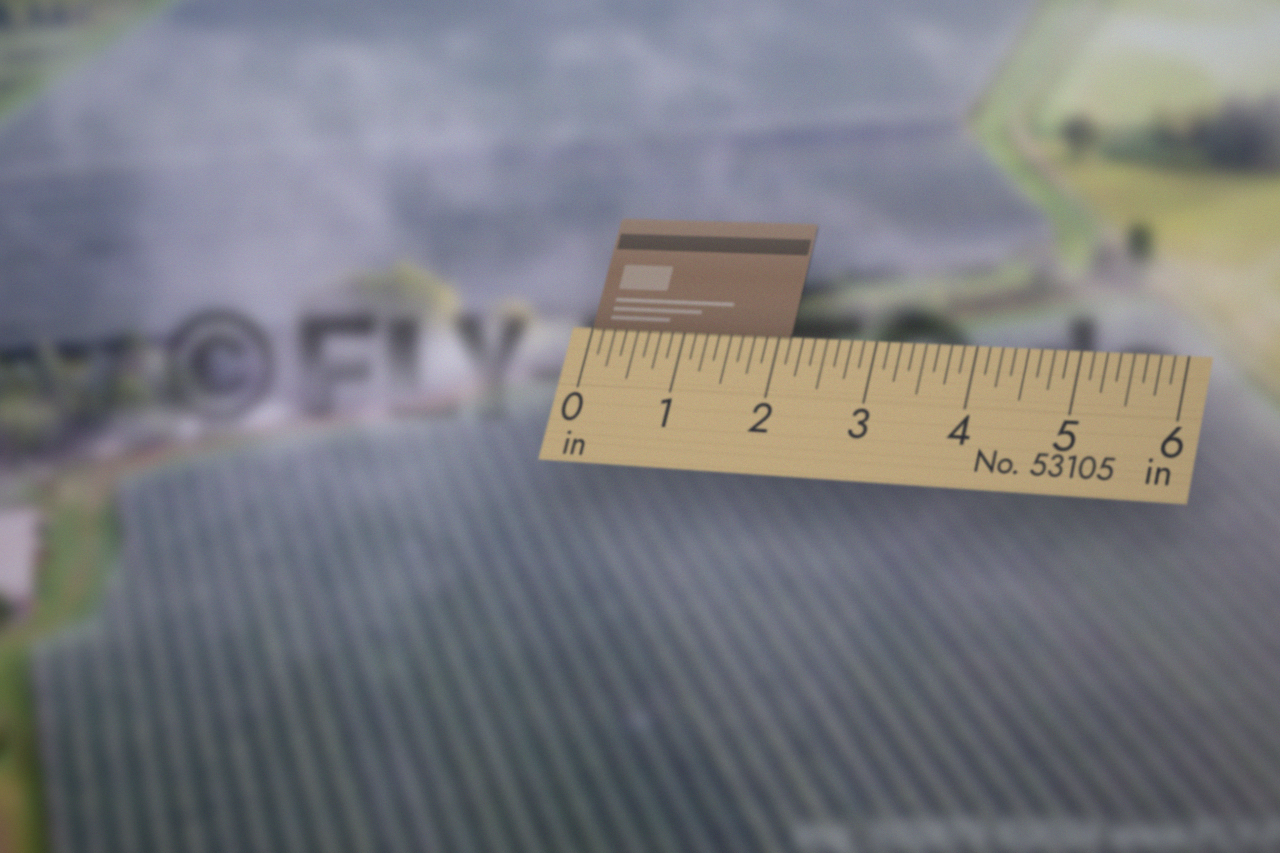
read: **2.125** in
